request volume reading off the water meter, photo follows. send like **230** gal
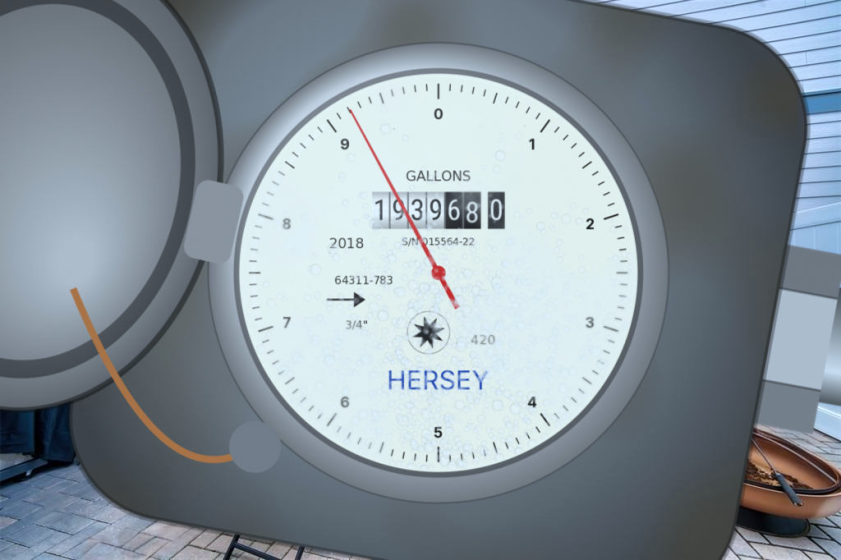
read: **1939679.2** gal
